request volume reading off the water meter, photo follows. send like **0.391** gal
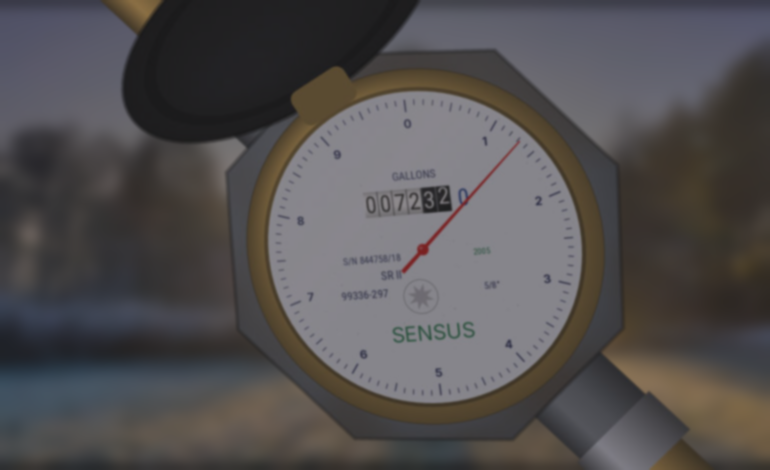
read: **72321.3** gal
